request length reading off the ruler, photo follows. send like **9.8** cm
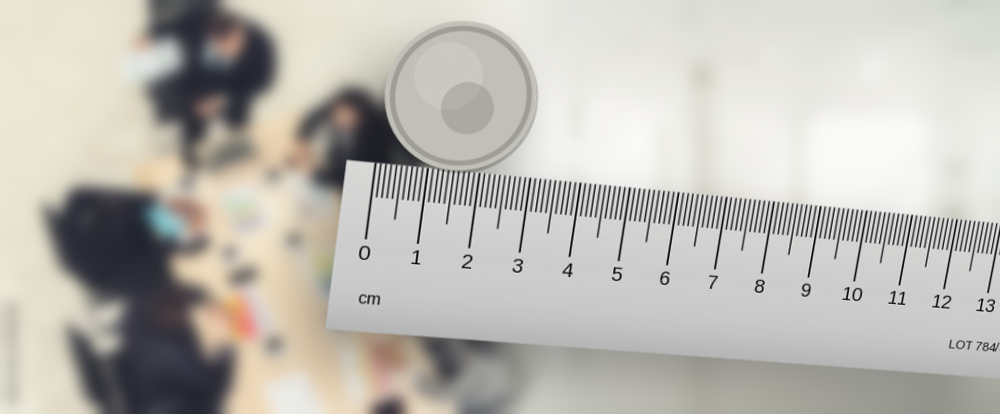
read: **2.9** cm
